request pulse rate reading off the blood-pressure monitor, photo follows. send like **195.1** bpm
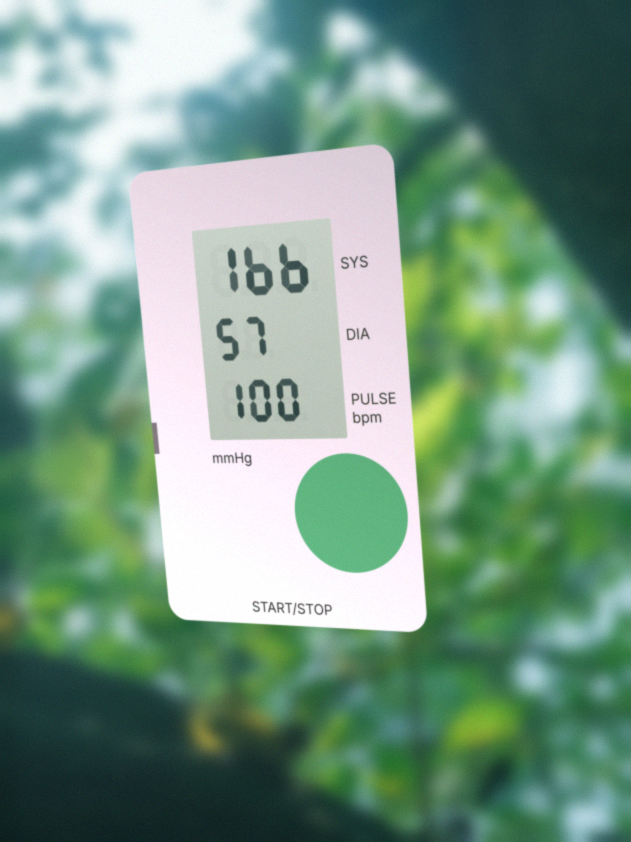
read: **100** bpm
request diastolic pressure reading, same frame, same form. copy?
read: **57** mmHg
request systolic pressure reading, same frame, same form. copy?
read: **166** mmHg
